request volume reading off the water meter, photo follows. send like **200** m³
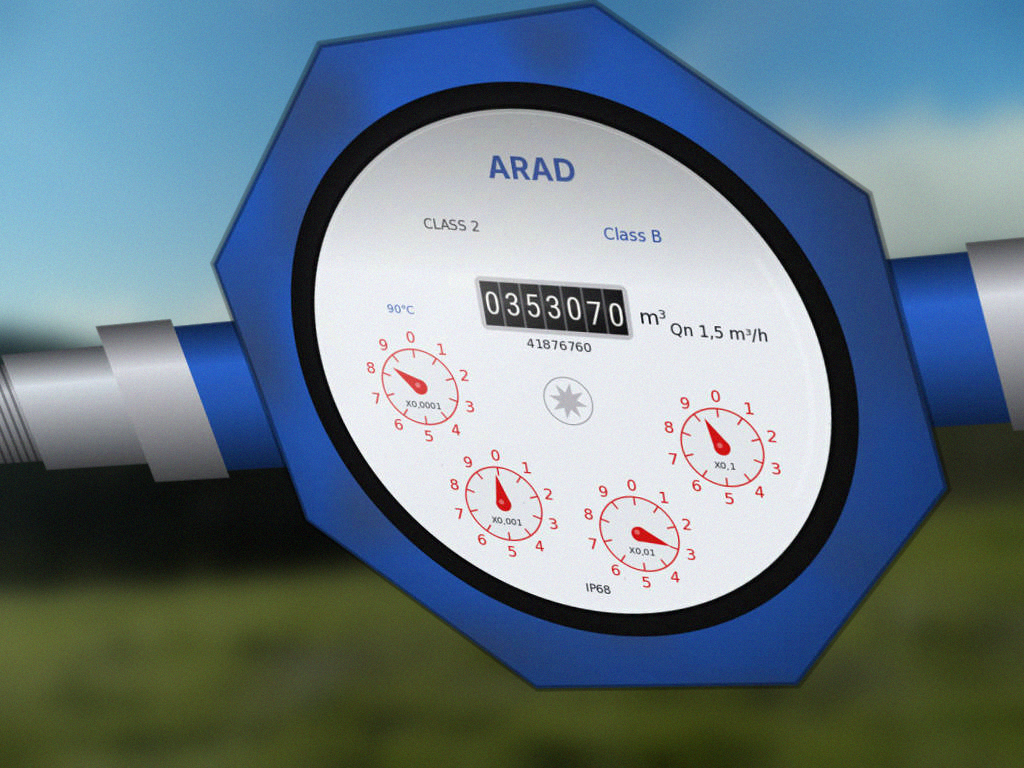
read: **353069.9298** m³
